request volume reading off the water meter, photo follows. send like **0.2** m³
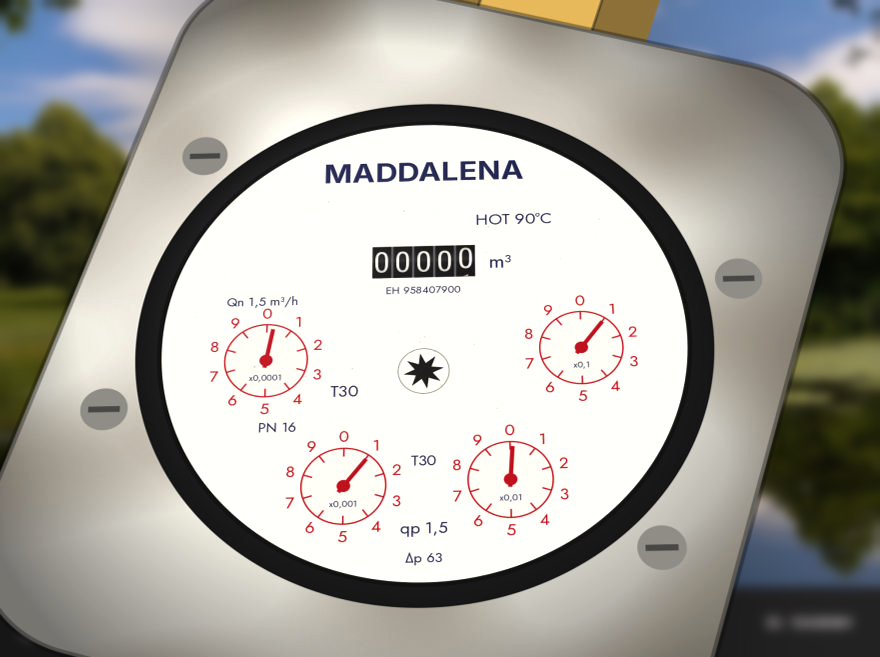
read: **0.1010** m³
